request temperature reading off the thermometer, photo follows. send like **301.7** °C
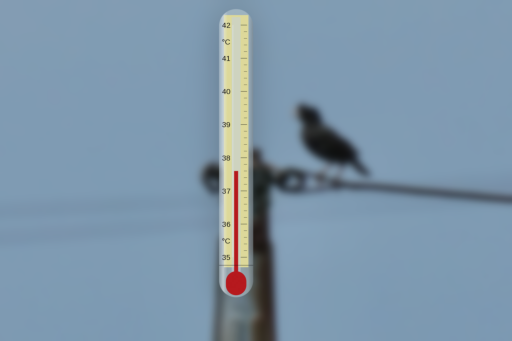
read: **37.6** °C
